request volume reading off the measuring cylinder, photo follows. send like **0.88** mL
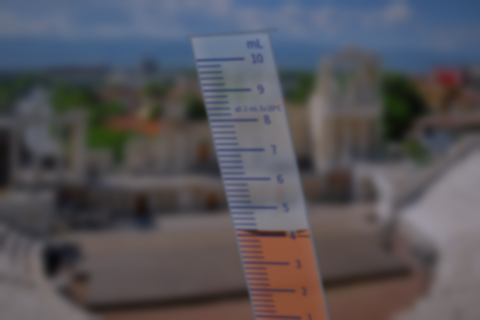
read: **4** mL
